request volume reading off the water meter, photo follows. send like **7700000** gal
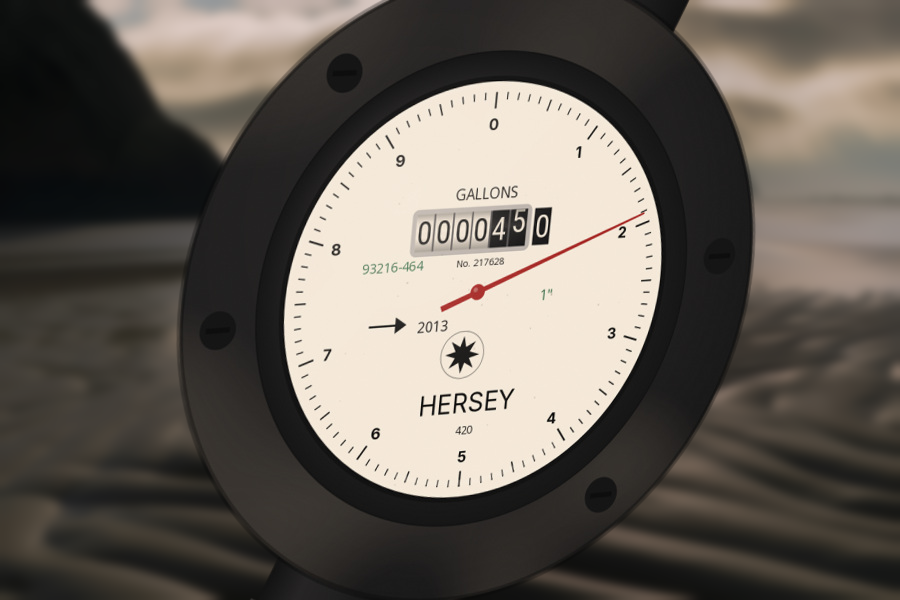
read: **451.9** gal
